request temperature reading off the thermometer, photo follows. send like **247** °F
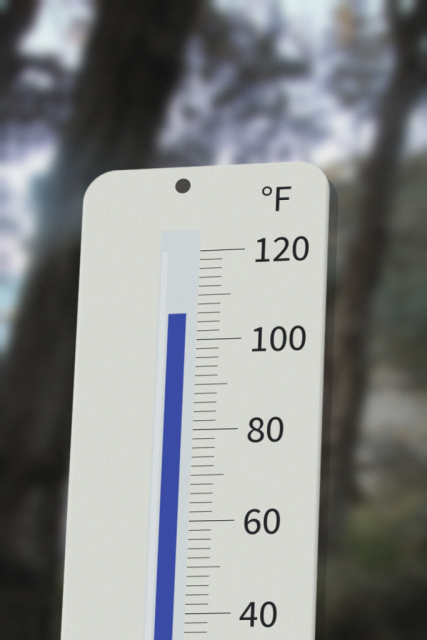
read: **106** °F
